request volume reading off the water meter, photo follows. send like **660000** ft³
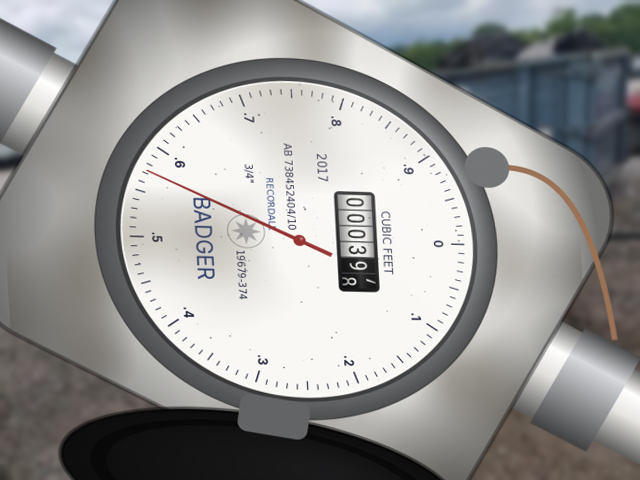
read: **397.57** ft³
